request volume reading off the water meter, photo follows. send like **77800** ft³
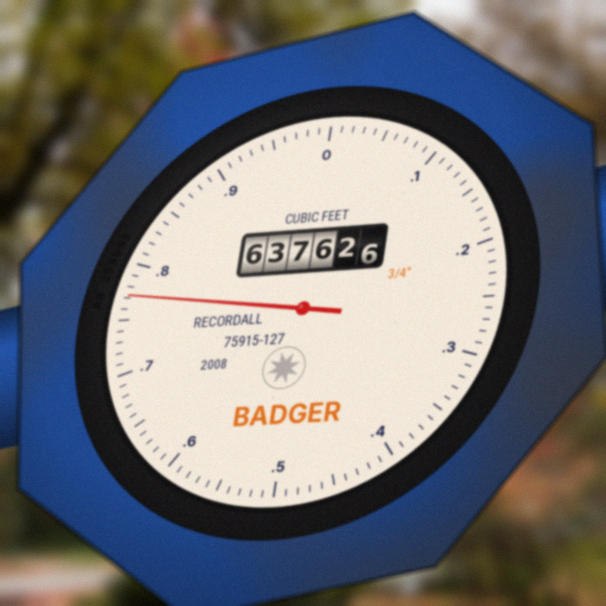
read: **637625.77** ft³
